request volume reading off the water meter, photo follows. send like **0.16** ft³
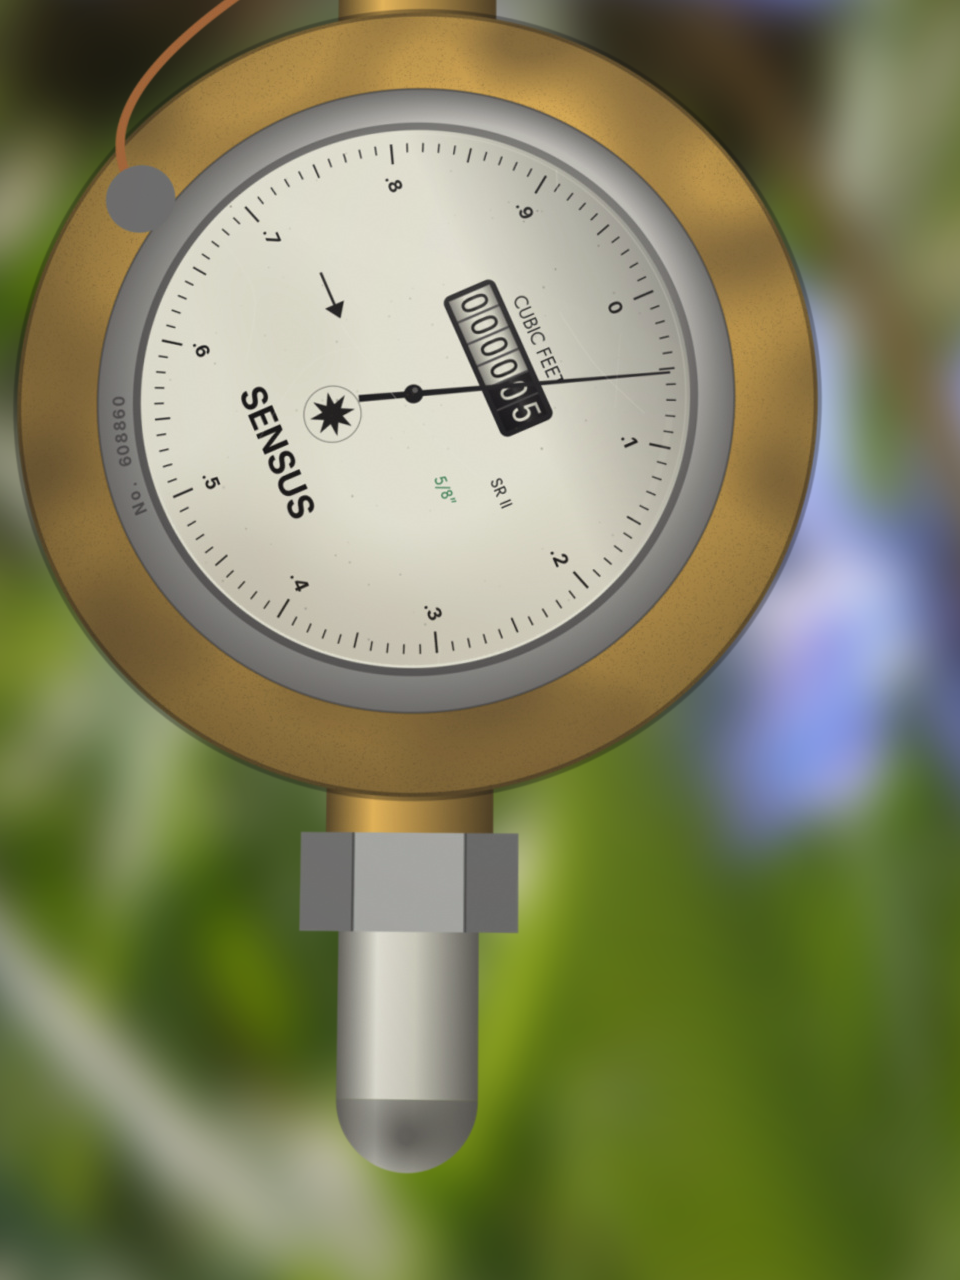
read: **5.05** ft³
